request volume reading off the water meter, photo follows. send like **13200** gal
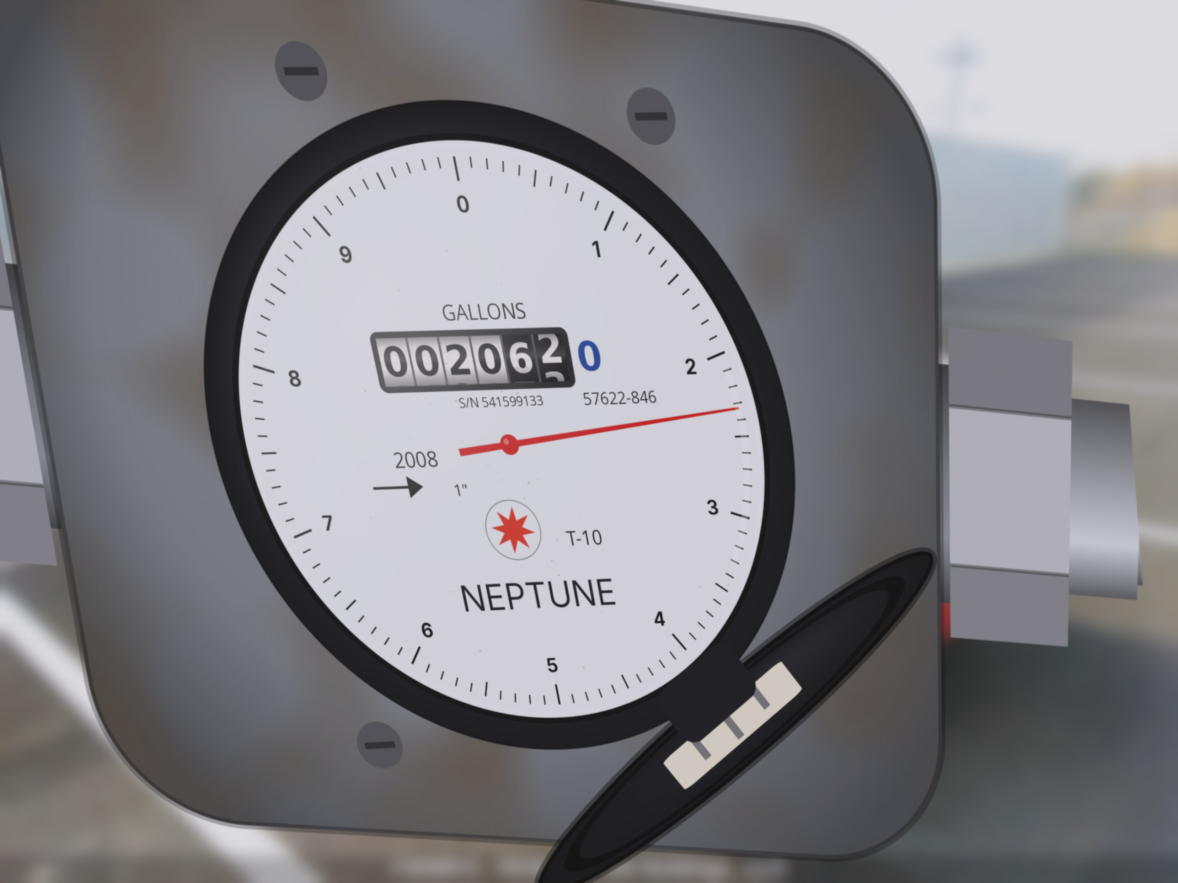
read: **20622.3** gal
